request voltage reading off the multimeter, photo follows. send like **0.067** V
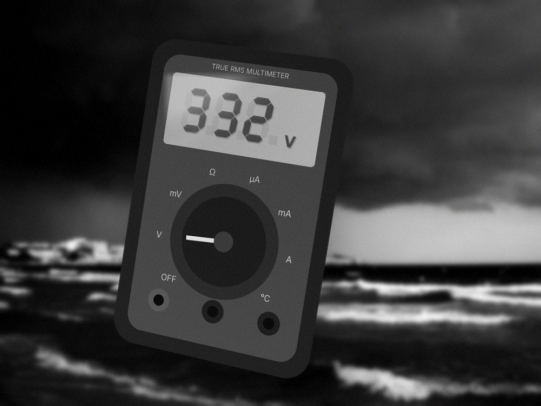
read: **332** V
